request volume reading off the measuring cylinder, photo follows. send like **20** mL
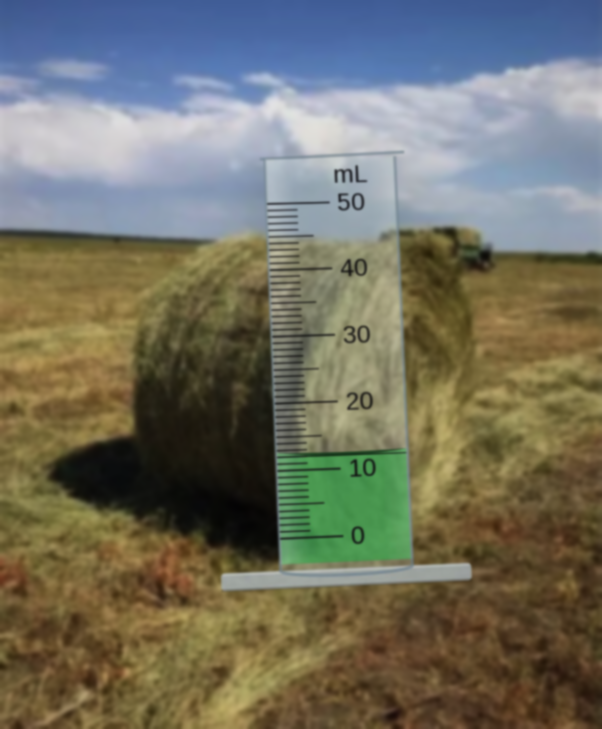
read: **12** mL
